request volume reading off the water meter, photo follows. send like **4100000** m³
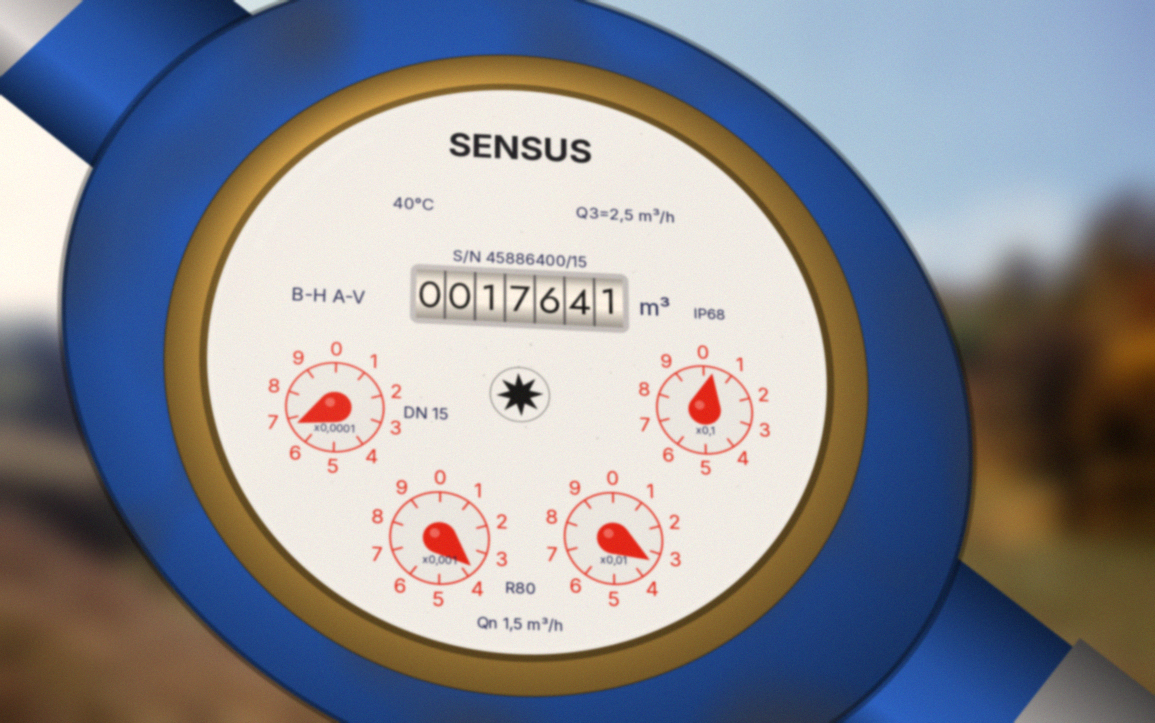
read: **17641.0336** m³
